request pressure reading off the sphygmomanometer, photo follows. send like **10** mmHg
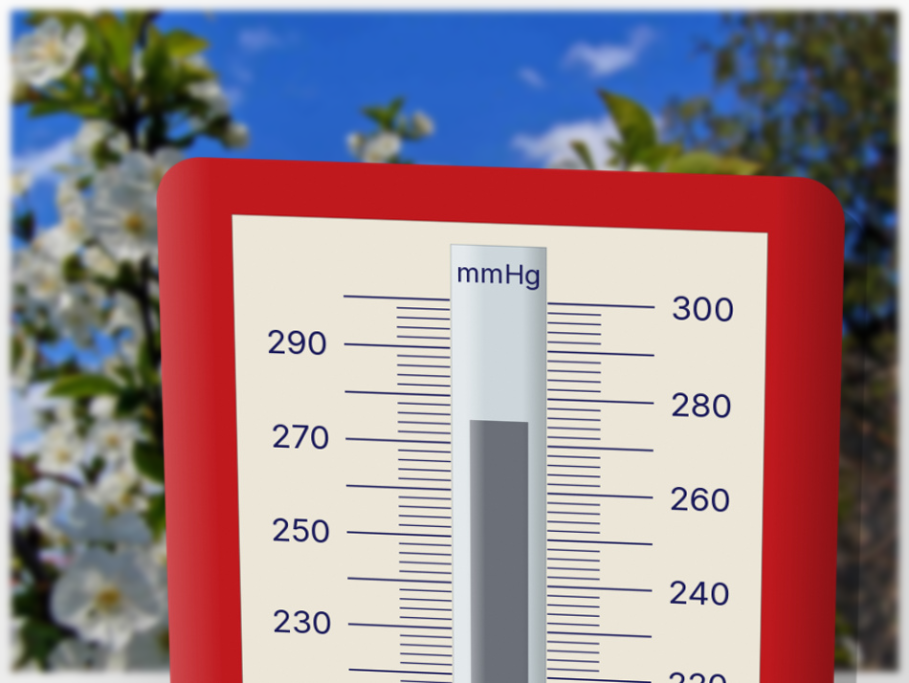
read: **275** mmHg
